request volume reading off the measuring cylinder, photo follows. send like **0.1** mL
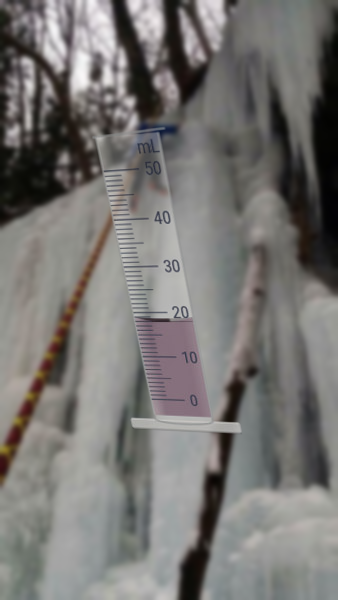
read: **18** mL
